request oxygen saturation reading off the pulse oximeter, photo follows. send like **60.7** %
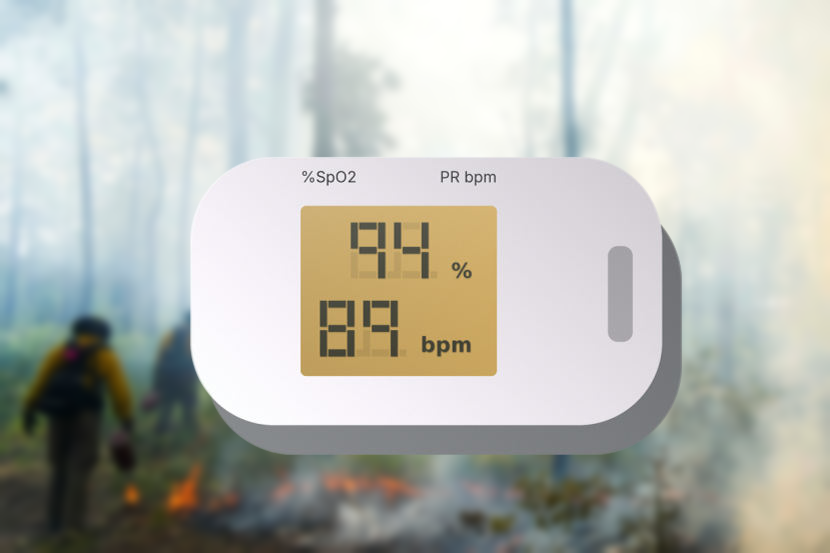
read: **94** %
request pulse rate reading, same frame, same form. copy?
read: **89** bpm
